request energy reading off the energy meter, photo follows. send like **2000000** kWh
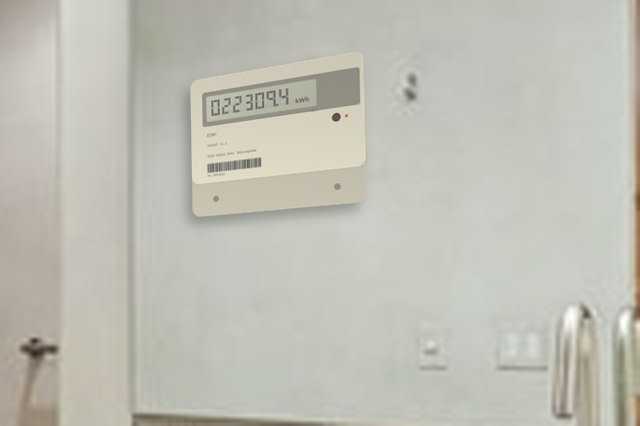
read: **22309.4** kWh
